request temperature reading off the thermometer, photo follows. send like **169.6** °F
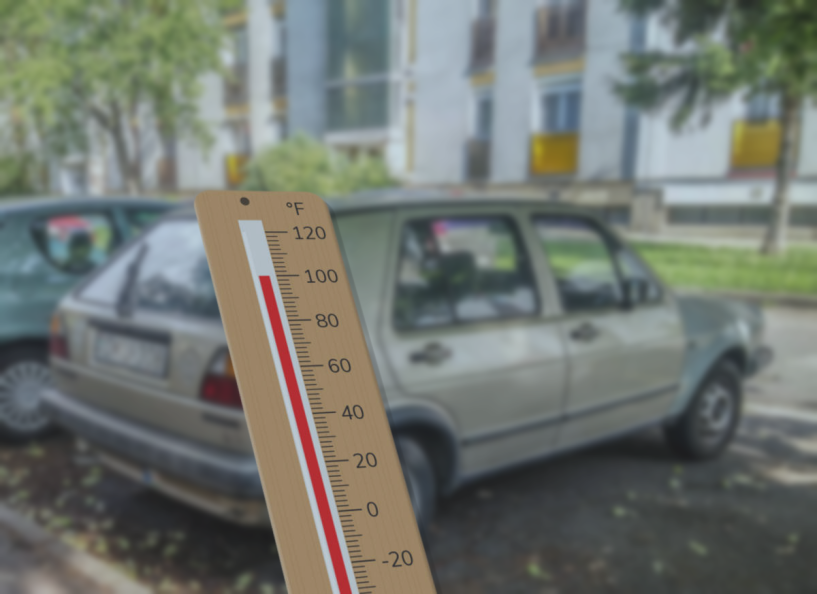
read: **100** °F
